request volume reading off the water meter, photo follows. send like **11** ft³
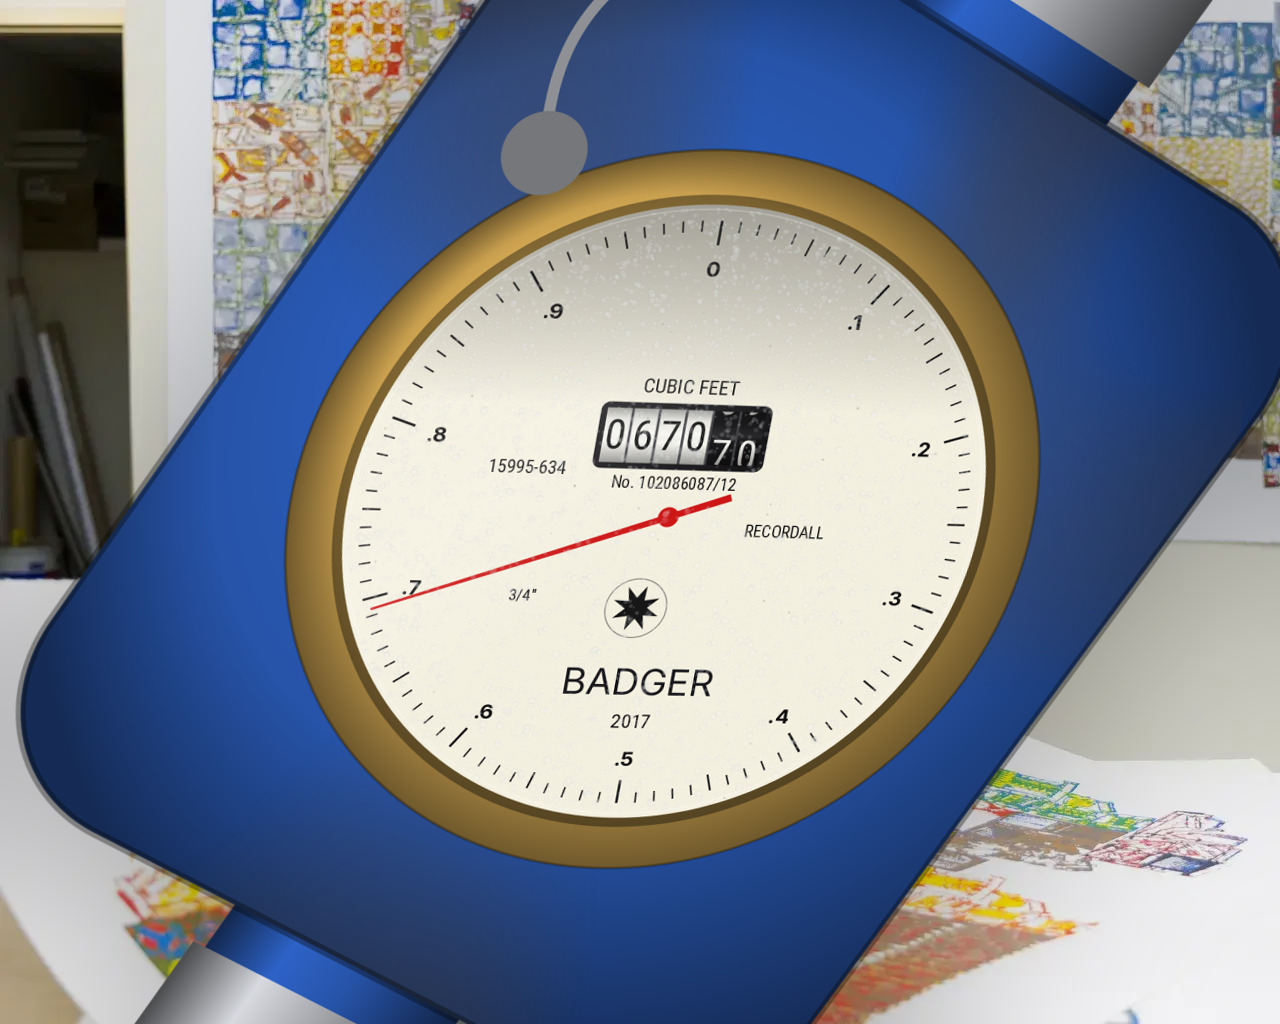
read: **67069.69** ft³
